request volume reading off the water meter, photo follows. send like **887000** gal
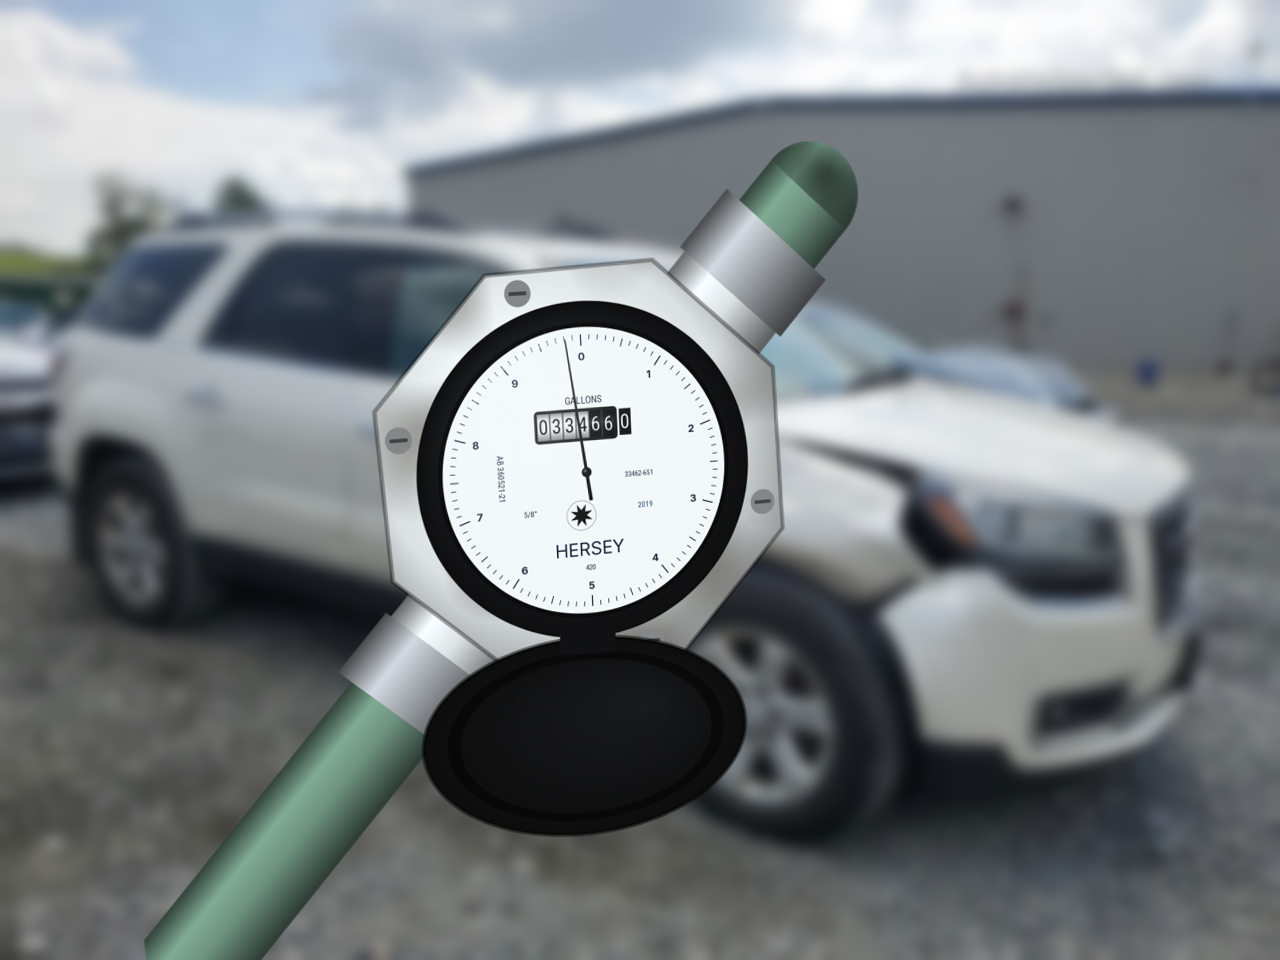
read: **334659.8** gal
